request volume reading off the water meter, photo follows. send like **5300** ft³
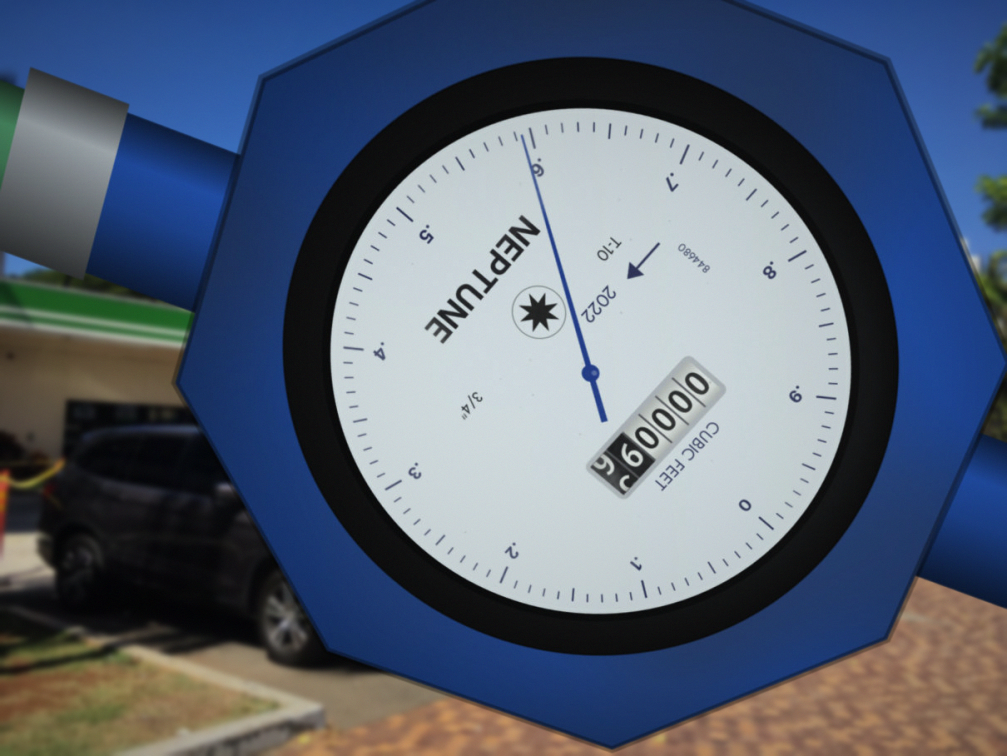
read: **95.59** ft³
